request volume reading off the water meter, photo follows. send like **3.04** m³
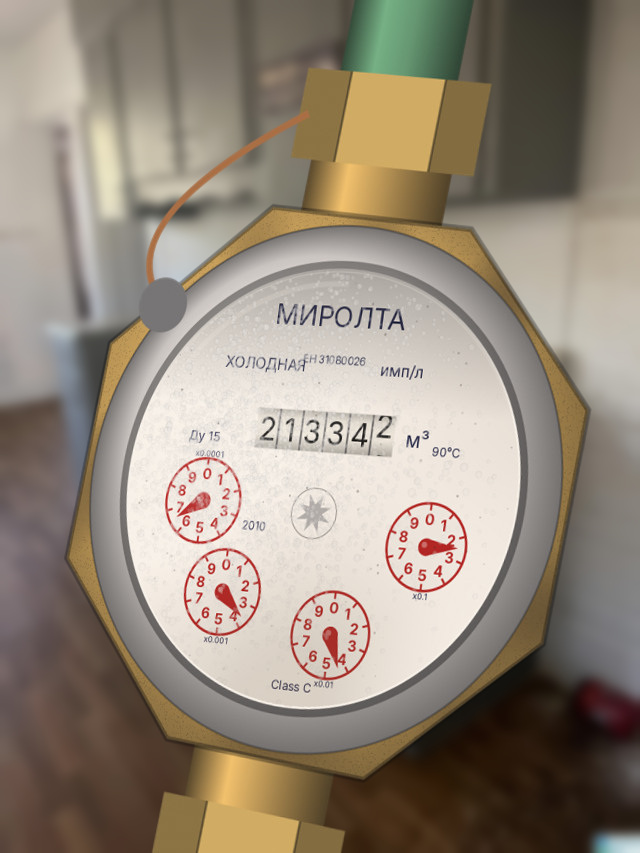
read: **213342.2436** m³
